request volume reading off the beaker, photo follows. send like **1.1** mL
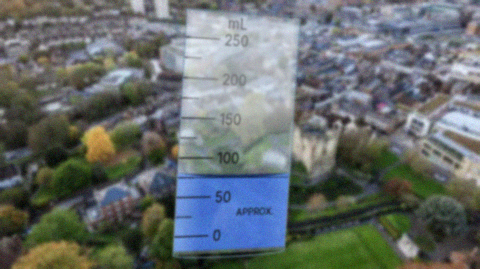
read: **75** mL
